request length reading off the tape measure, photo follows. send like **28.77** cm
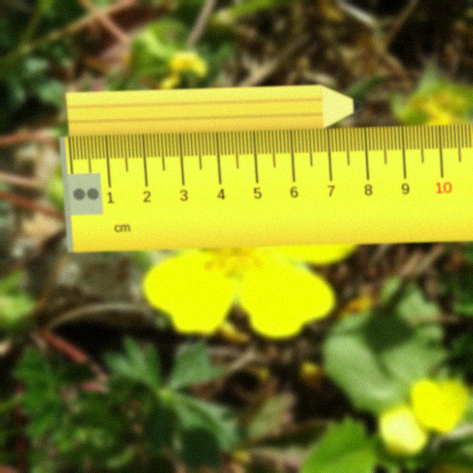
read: **8** cm
